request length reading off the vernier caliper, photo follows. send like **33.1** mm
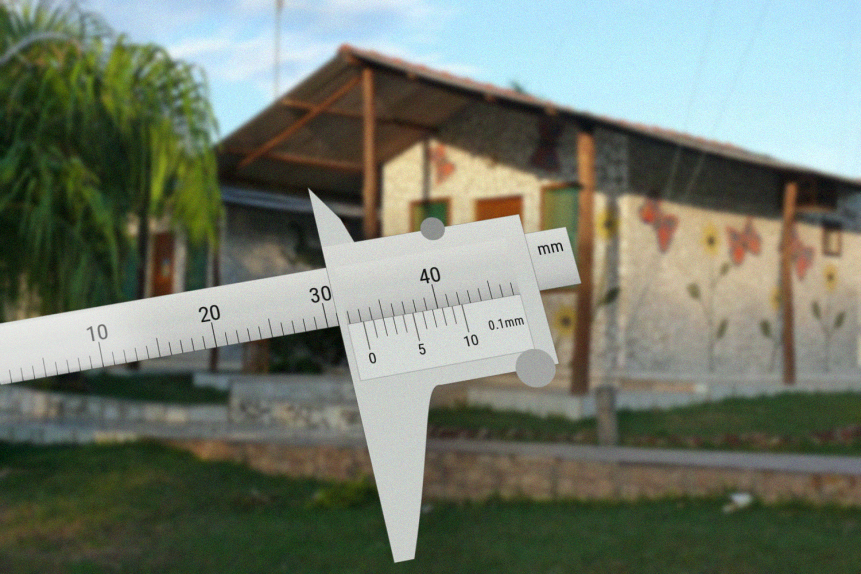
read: **33.2** mm
